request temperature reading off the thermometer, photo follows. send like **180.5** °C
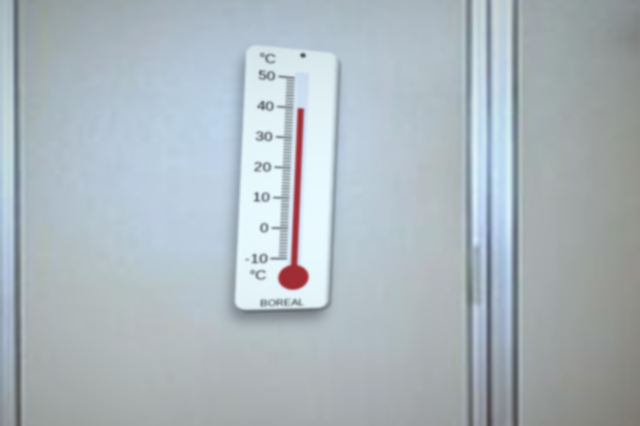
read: **40** °C
